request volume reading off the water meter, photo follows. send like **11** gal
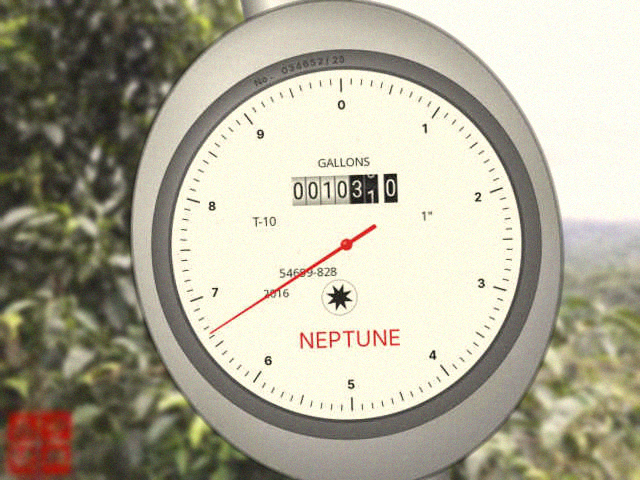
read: **10306.6** gal
